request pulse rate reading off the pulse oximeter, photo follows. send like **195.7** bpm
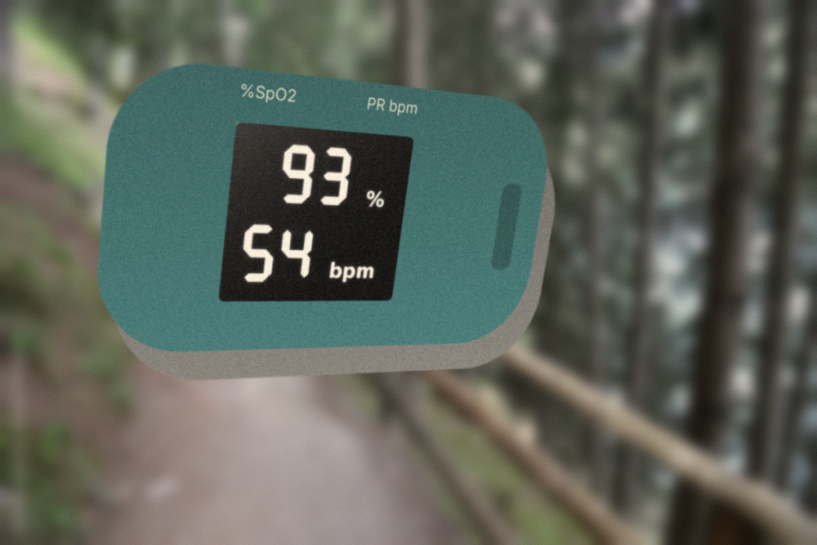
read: **54** bpm
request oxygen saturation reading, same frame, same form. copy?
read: **93** %
